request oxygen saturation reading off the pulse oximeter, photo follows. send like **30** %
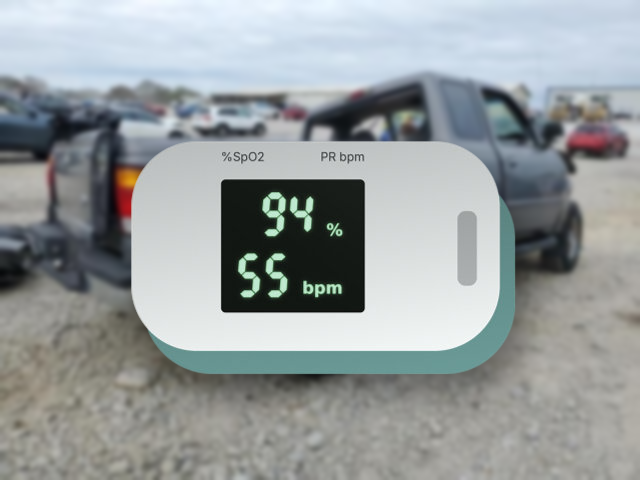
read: **94** %
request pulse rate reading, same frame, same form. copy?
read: **55** bpm
